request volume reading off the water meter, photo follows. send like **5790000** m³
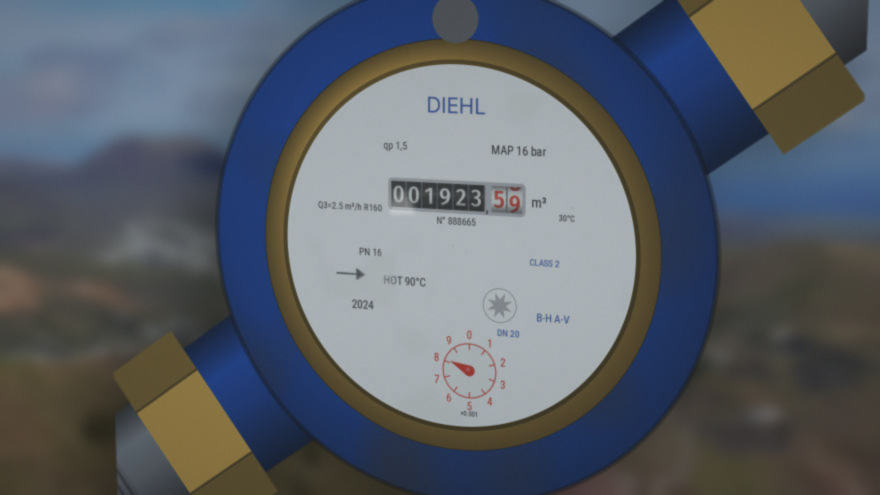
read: **1923.588** m³
